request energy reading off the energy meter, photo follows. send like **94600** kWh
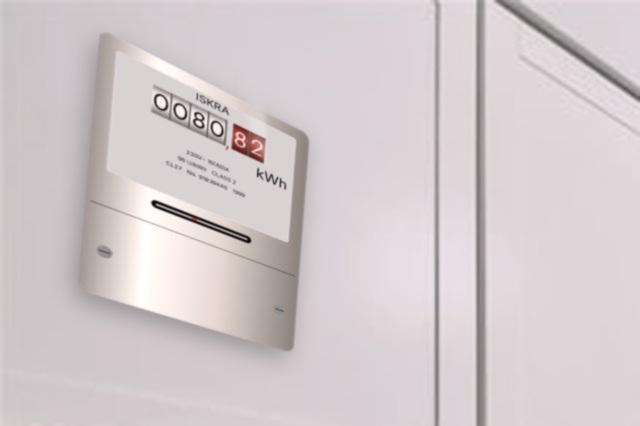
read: **80.82** kWh
